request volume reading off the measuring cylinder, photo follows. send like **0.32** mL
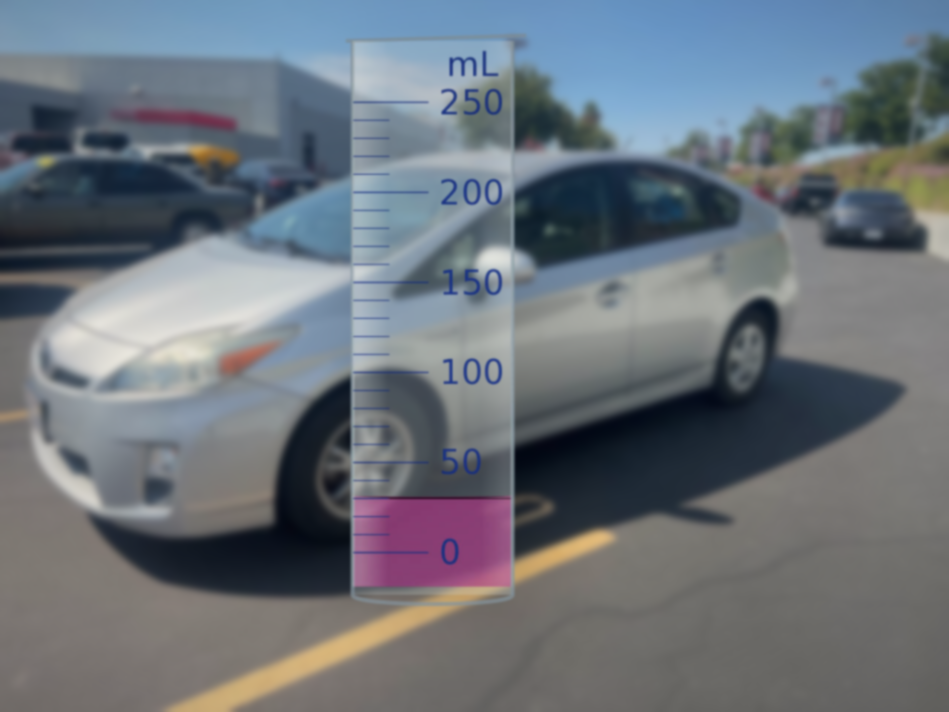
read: **30** mL
